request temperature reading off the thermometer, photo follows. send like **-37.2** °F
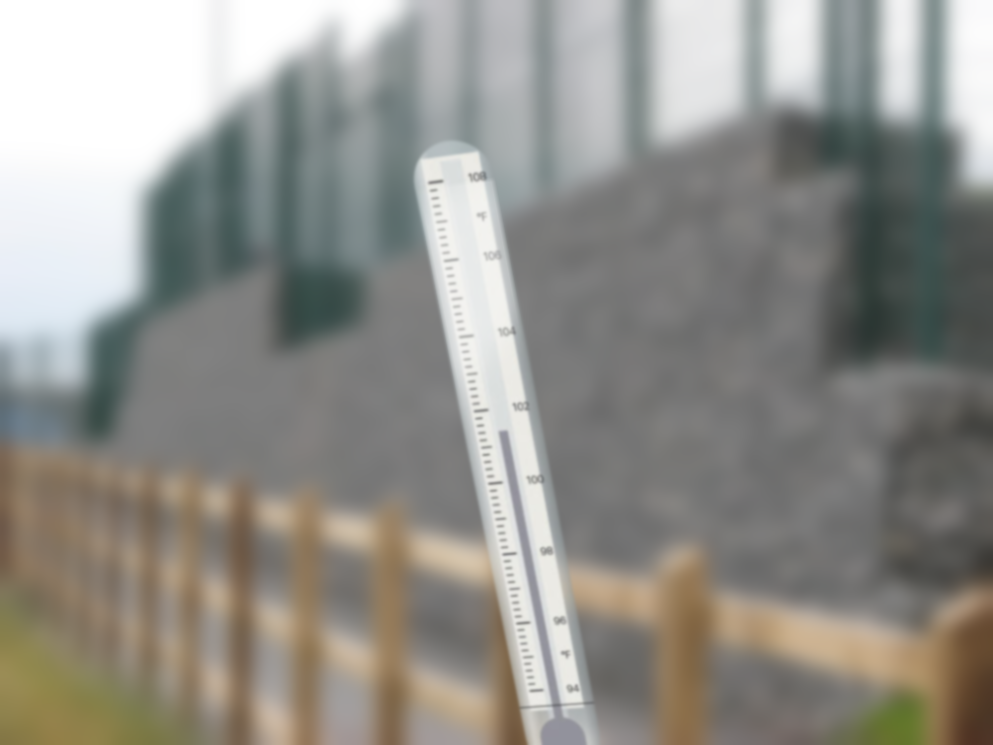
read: **101.4** °F
